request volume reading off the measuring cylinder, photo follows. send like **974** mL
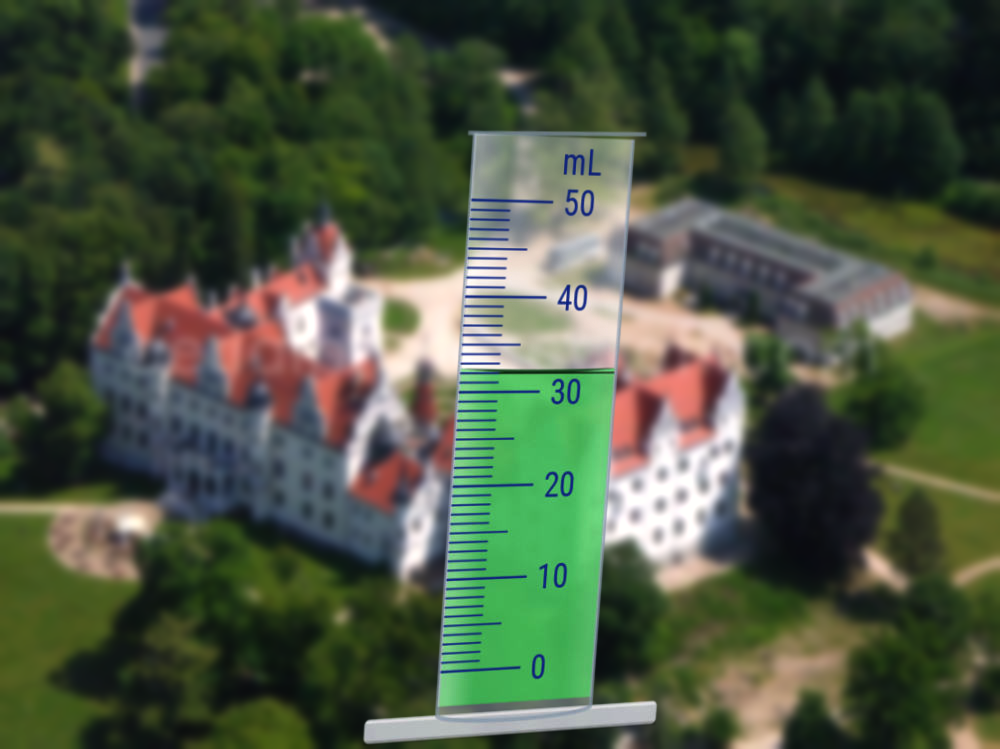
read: **32** mL
